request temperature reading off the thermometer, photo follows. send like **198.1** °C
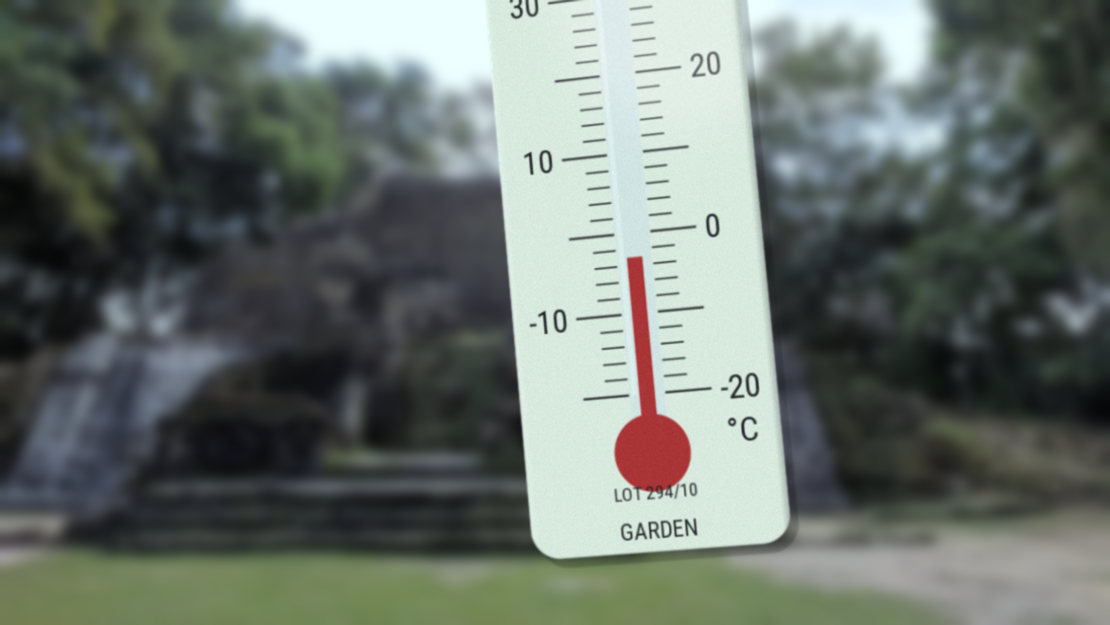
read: **-3** °C
